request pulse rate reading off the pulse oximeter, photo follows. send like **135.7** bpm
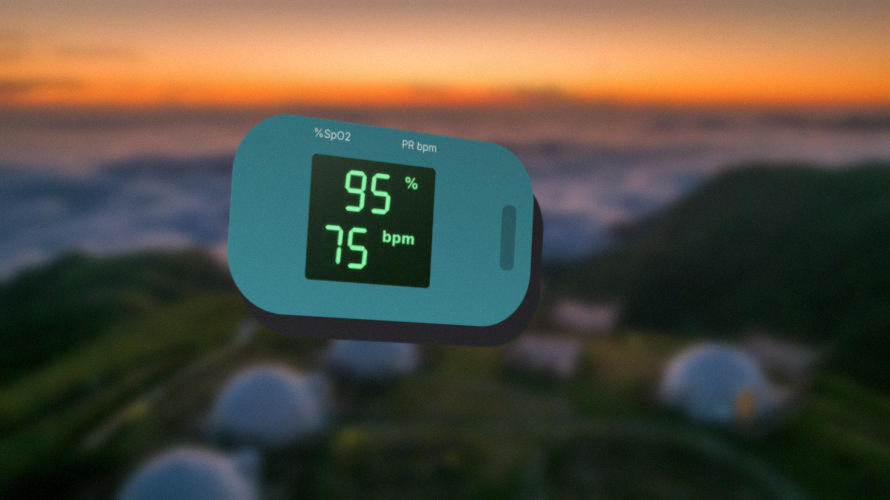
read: **75** bpm
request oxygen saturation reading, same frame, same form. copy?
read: **95** %
